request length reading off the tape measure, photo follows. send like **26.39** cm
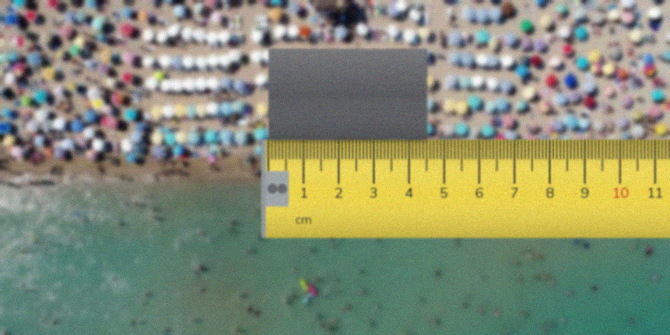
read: **4.5** cm
